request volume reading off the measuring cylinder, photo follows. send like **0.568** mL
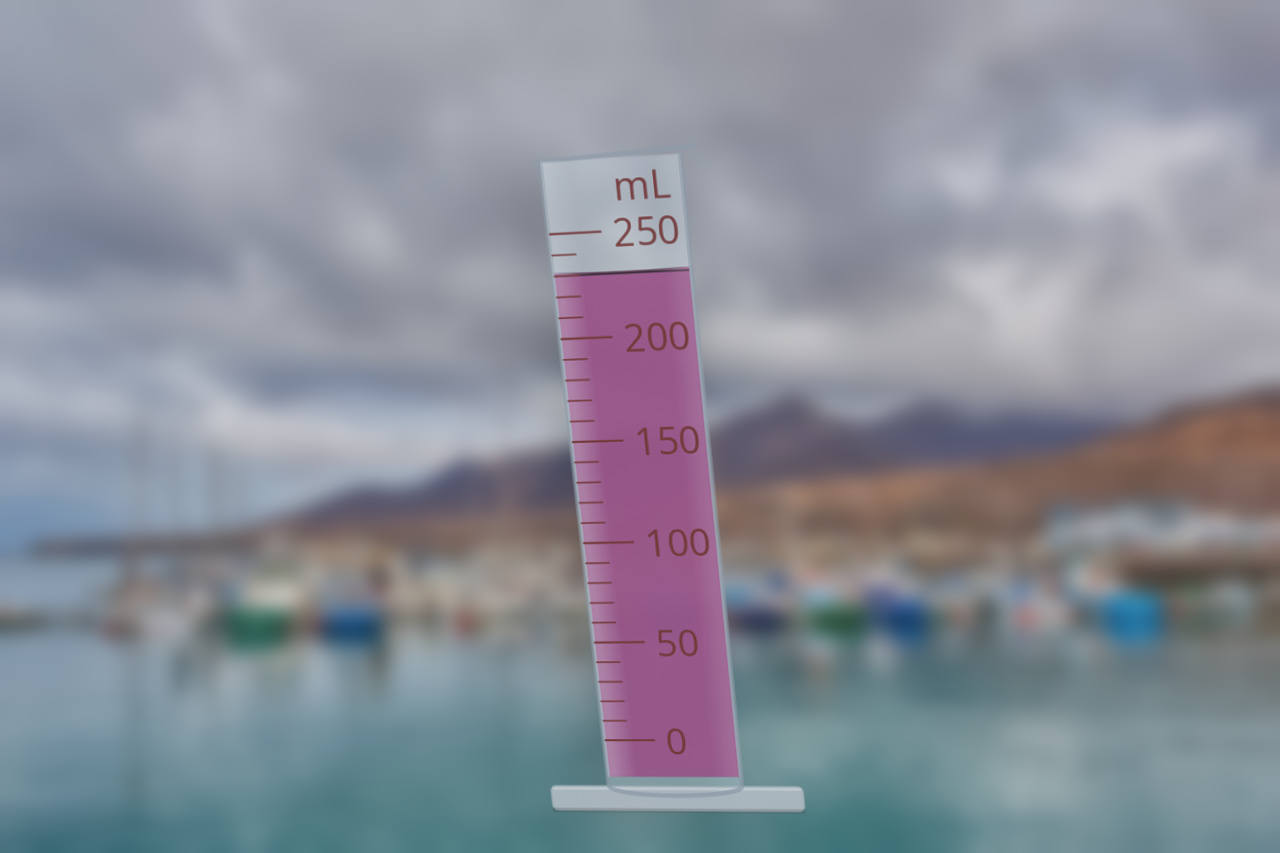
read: **230** mL
